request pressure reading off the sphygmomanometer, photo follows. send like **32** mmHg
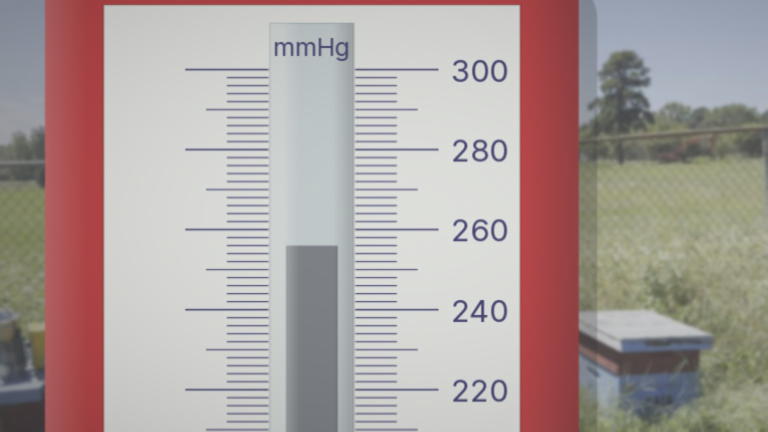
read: **256** mmHg
